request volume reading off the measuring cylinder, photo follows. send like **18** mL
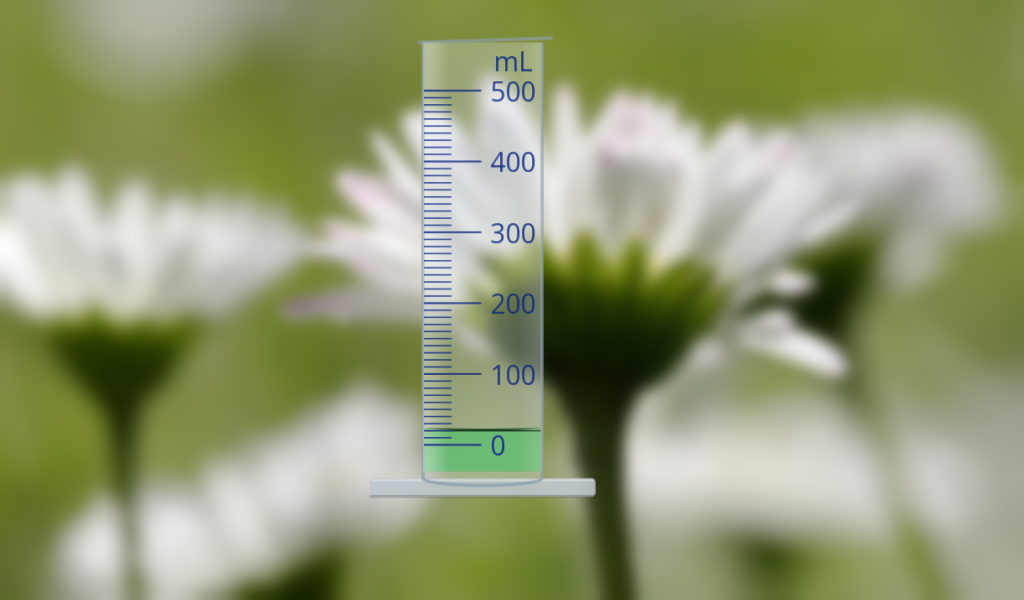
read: **20** mL
